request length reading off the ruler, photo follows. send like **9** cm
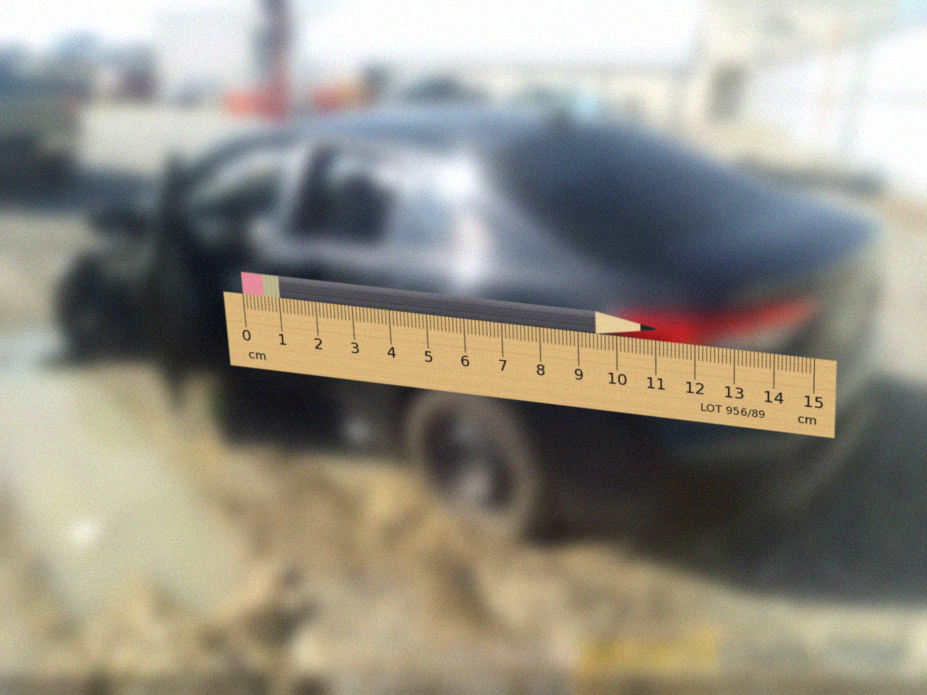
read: **11** cm
